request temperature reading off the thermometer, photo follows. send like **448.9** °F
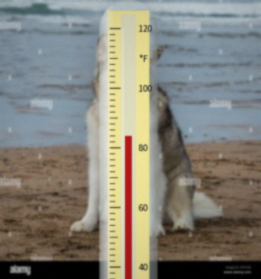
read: **84** °F
